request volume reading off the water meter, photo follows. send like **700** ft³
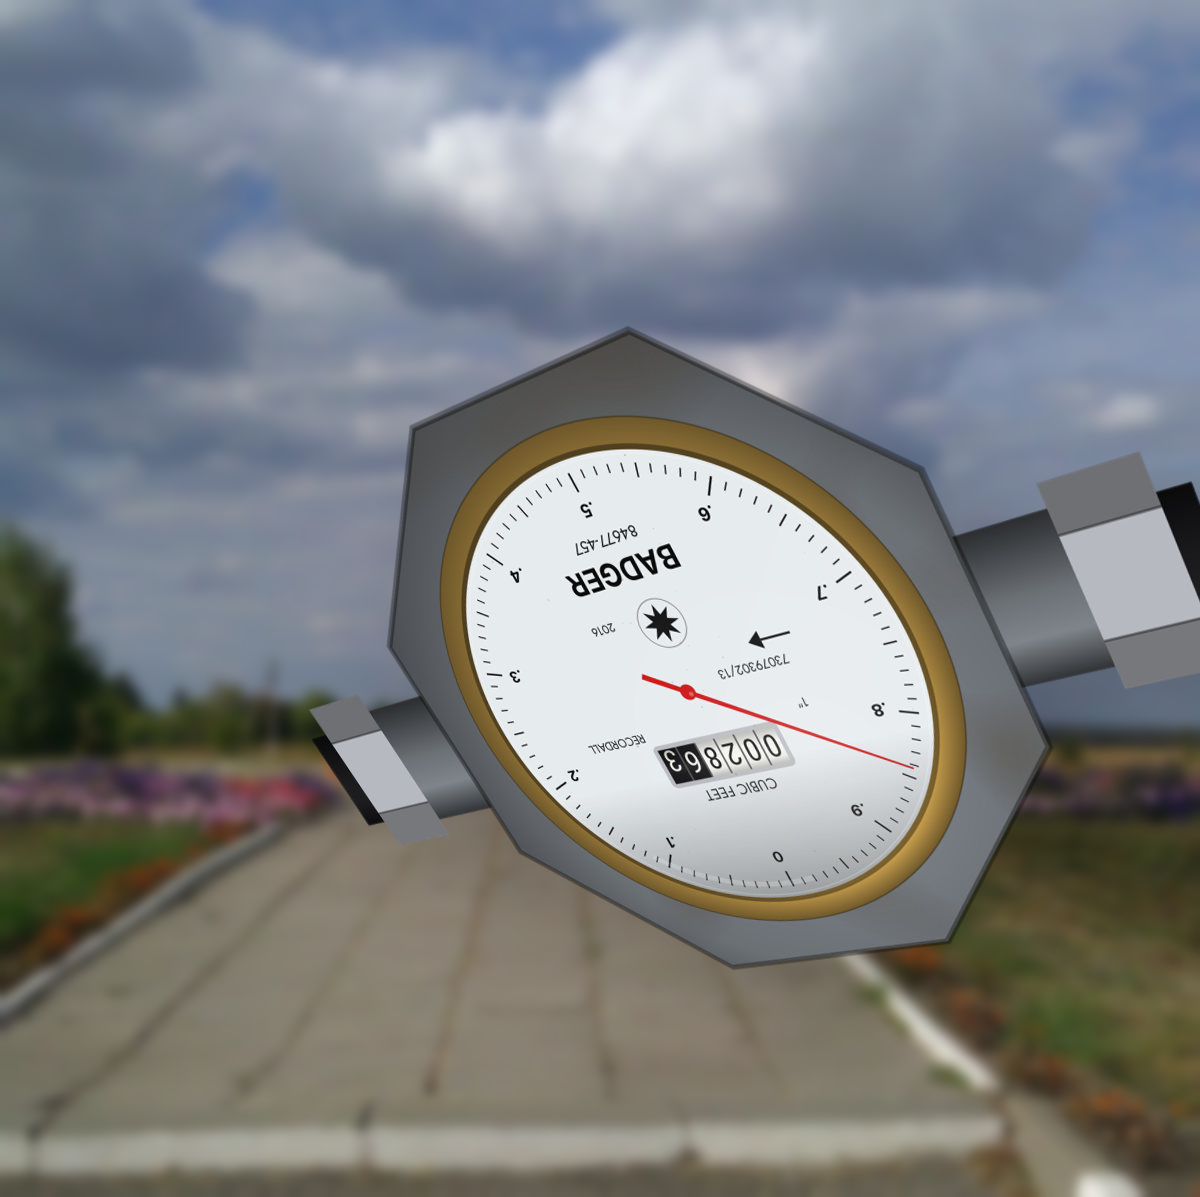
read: **2862.84** ft³
